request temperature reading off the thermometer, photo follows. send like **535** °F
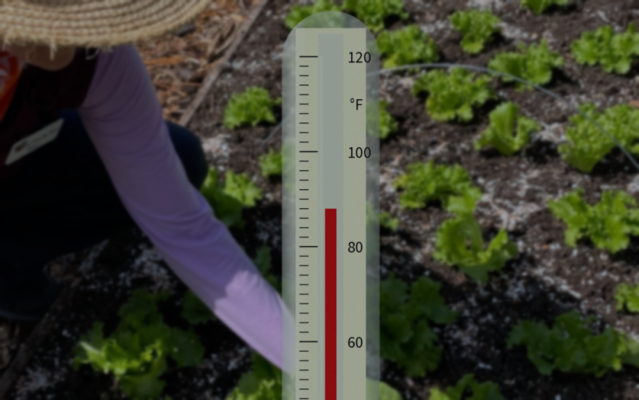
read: **88** °F
